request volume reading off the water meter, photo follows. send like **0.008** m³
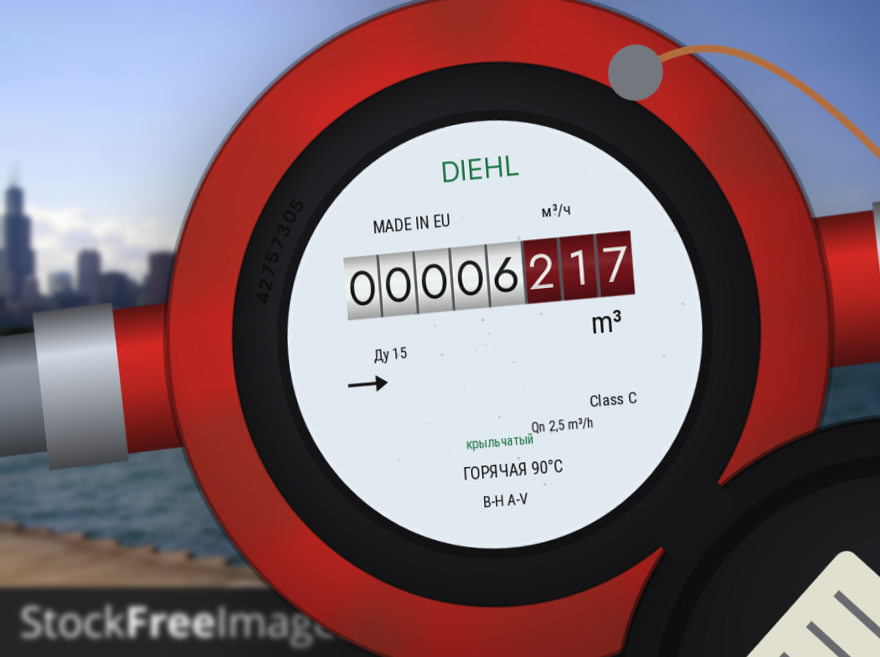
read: **6.217** m³
